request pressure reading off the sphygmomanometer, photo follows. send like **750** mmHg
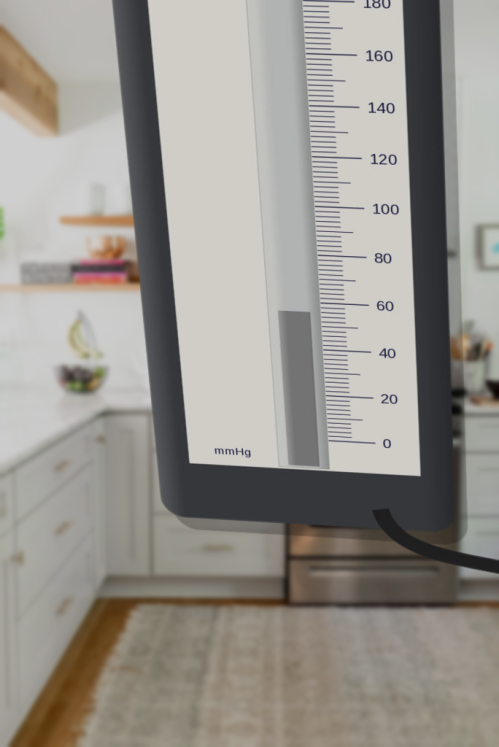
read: **56** mmHg
